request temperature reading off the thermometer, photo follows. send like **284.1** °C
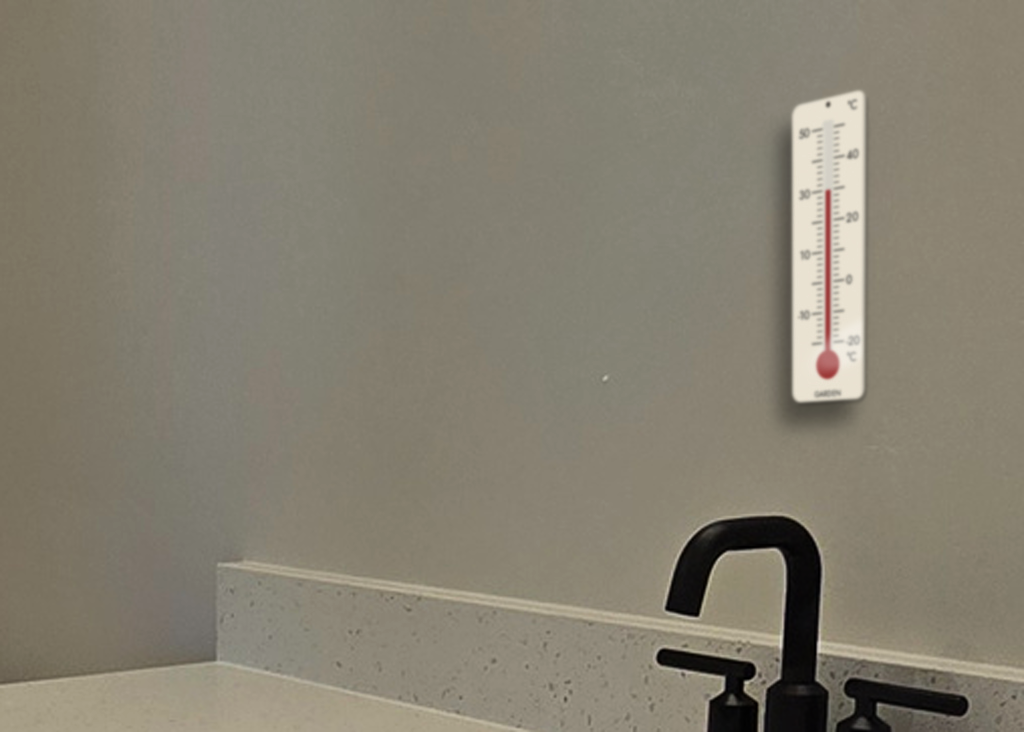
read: **30** °C
